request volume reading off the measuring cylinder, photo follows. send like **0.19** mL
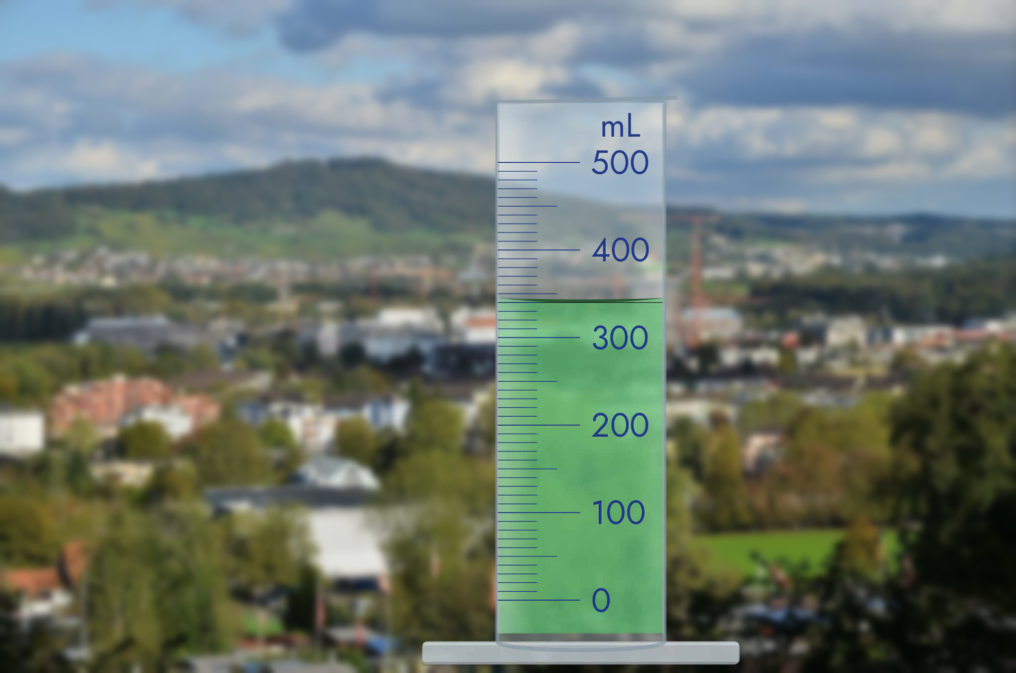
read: **340** mL
